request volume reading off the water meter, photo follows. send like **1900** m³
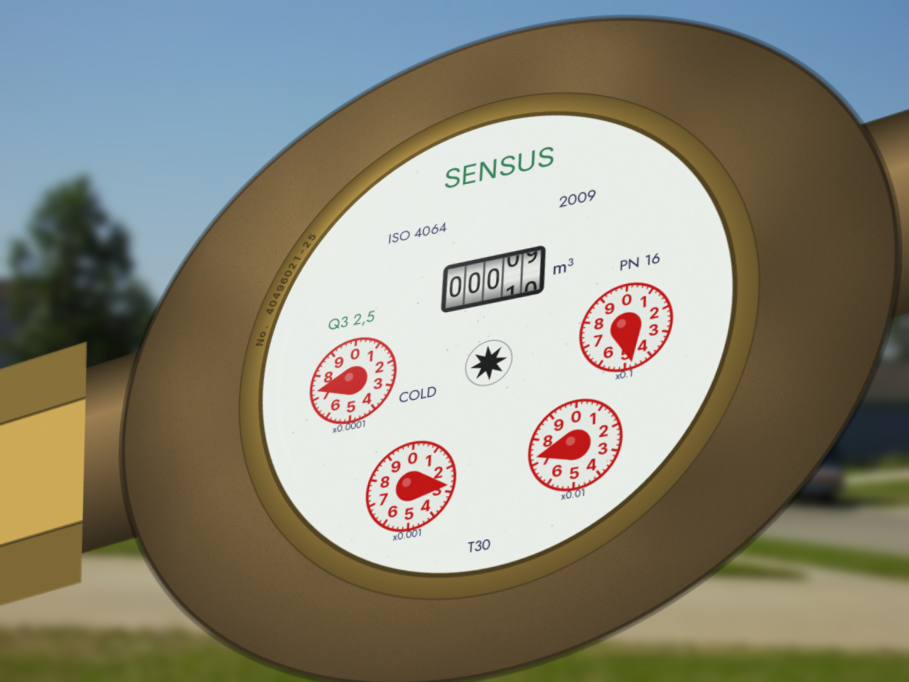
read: **9.4727** m³
